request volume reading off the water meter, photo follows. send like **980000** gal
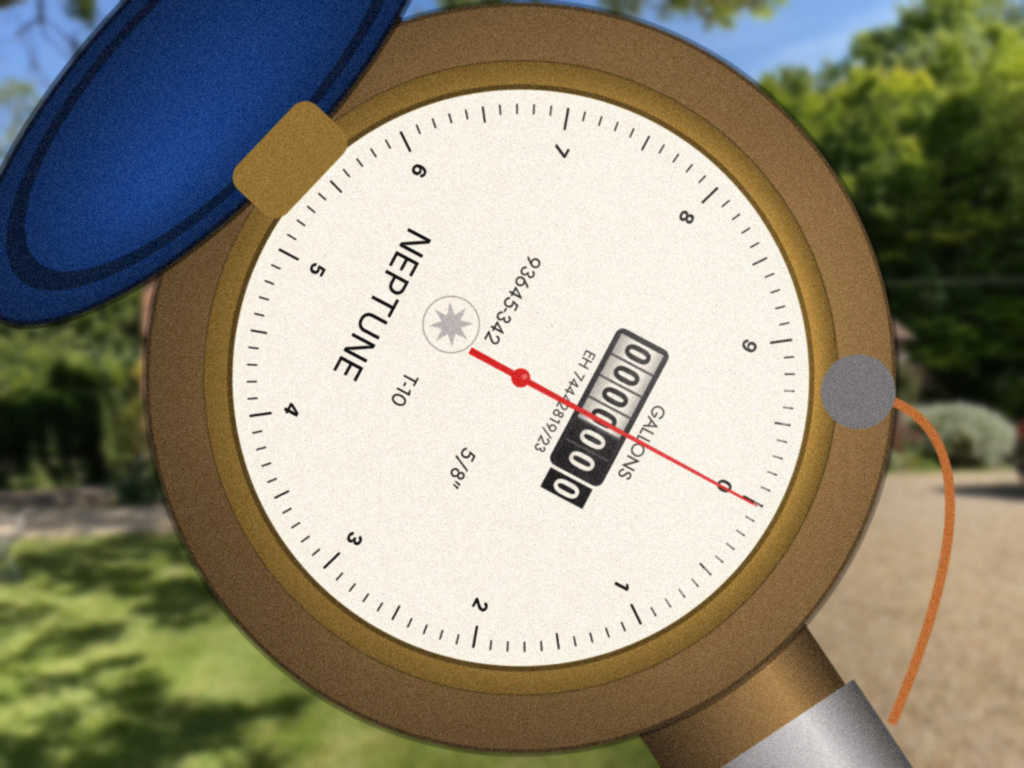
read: **0.0** gal
